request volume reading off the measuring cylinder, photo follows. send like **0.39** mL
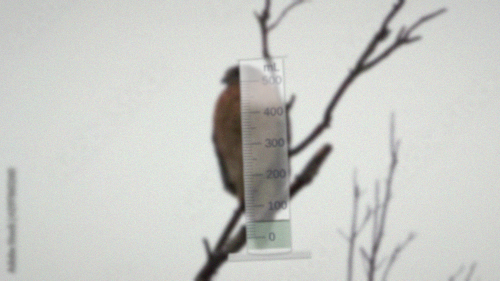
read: **50** mL
